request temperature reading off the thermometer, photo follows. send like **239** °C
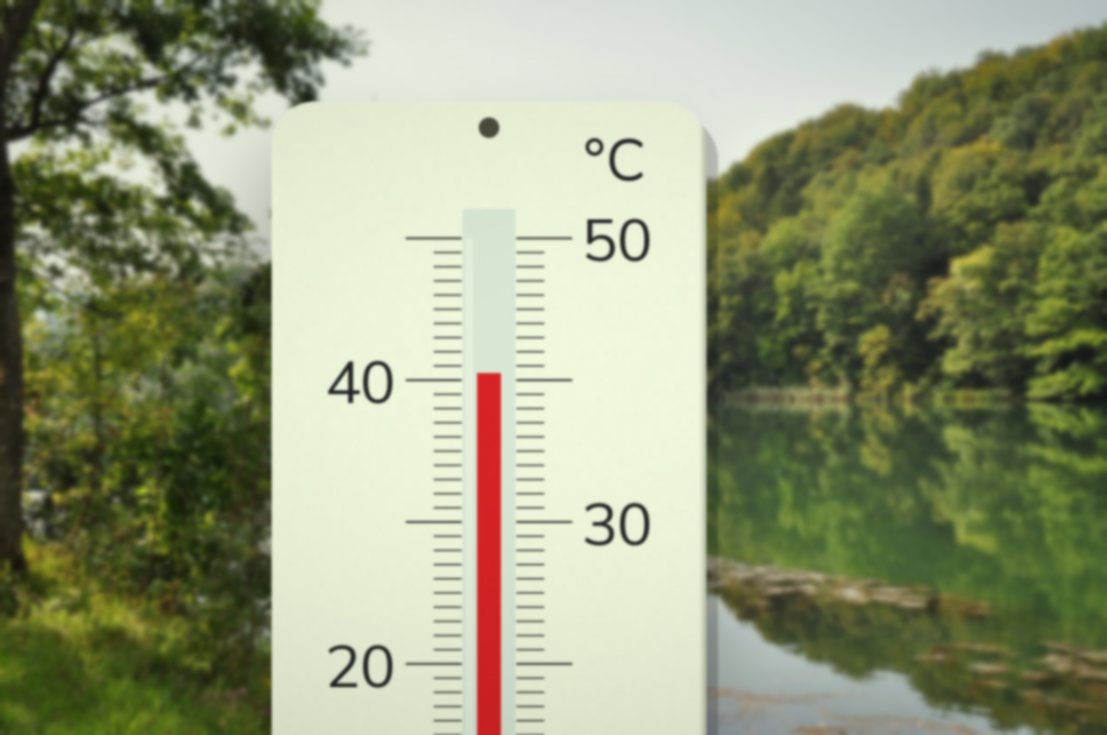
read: **40.5** °C
